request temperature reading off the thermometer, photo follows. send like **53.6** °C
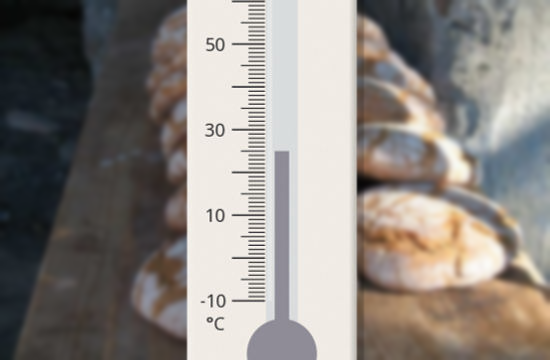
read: **25** °C
